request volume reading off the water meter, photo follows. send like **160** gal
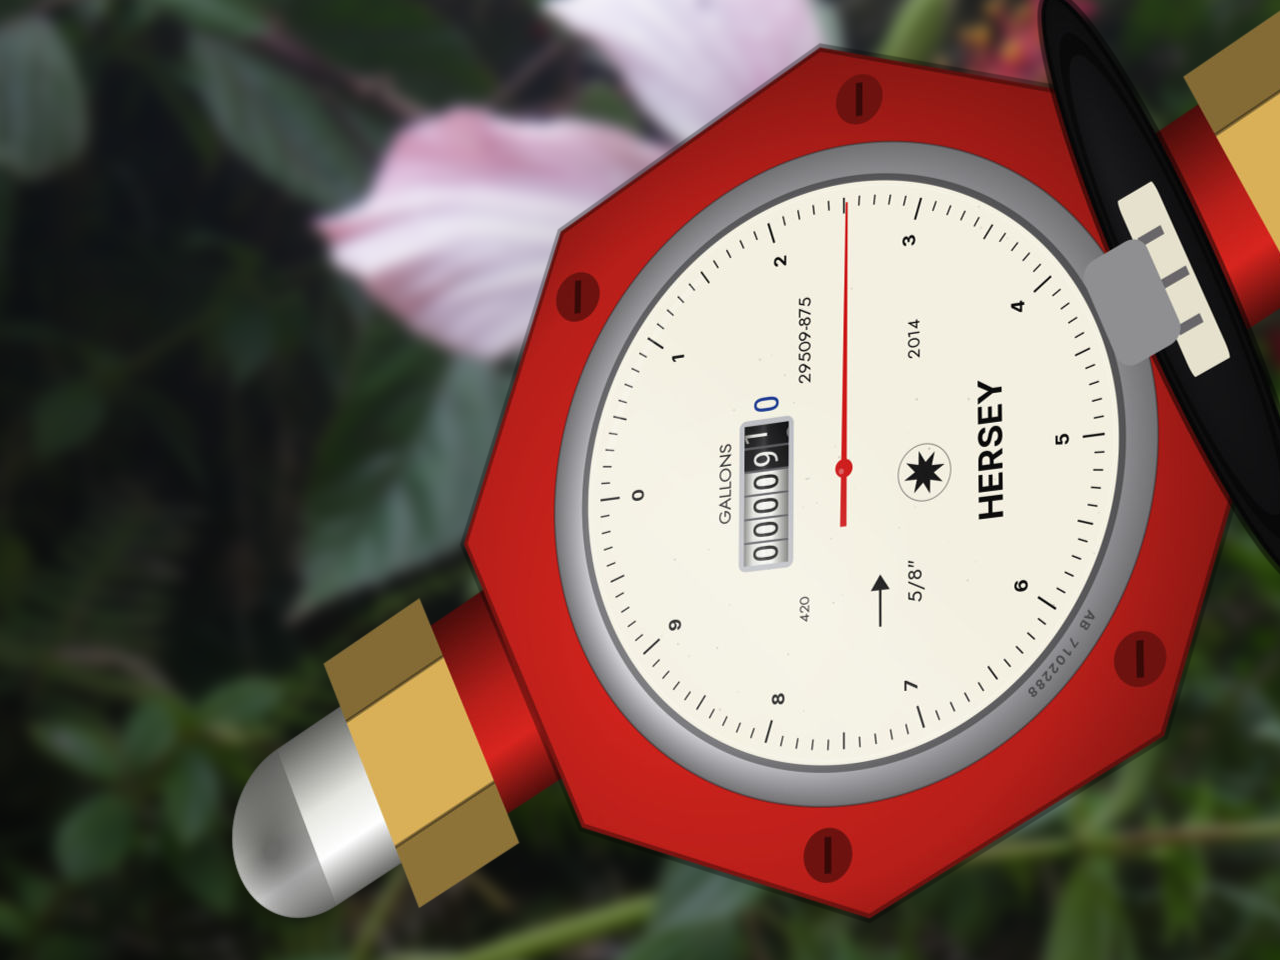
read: **912.5** gal
